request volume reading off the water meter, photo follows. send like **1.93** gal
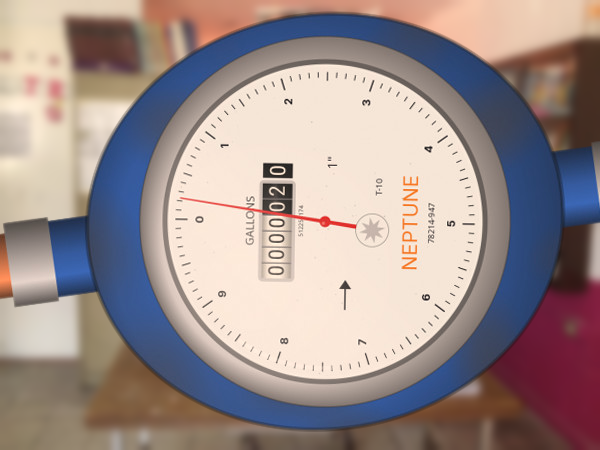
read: **20.2** gal
